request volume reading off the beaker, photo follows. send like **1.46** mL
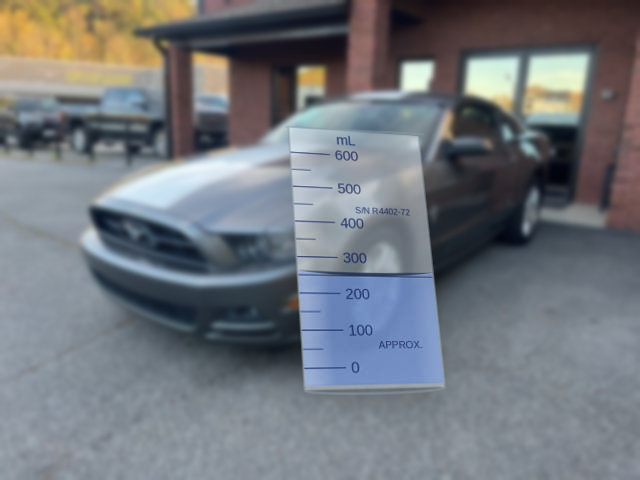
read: **250** mL
